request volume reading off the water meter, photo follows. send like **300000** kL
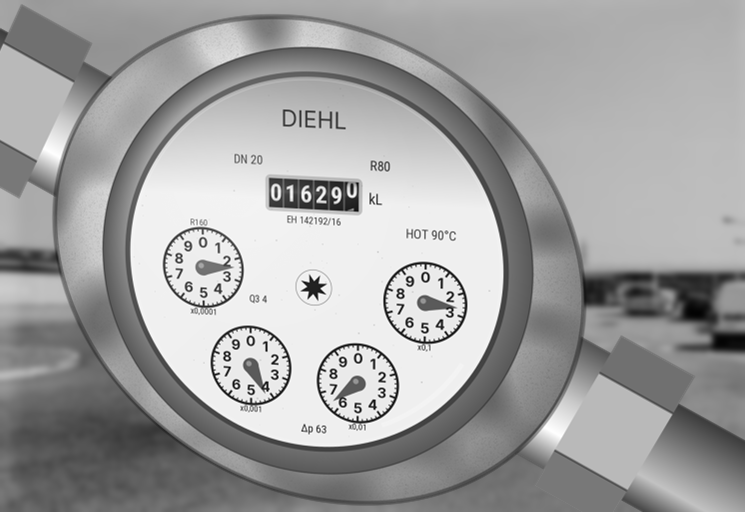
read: **16290.2642** kL
